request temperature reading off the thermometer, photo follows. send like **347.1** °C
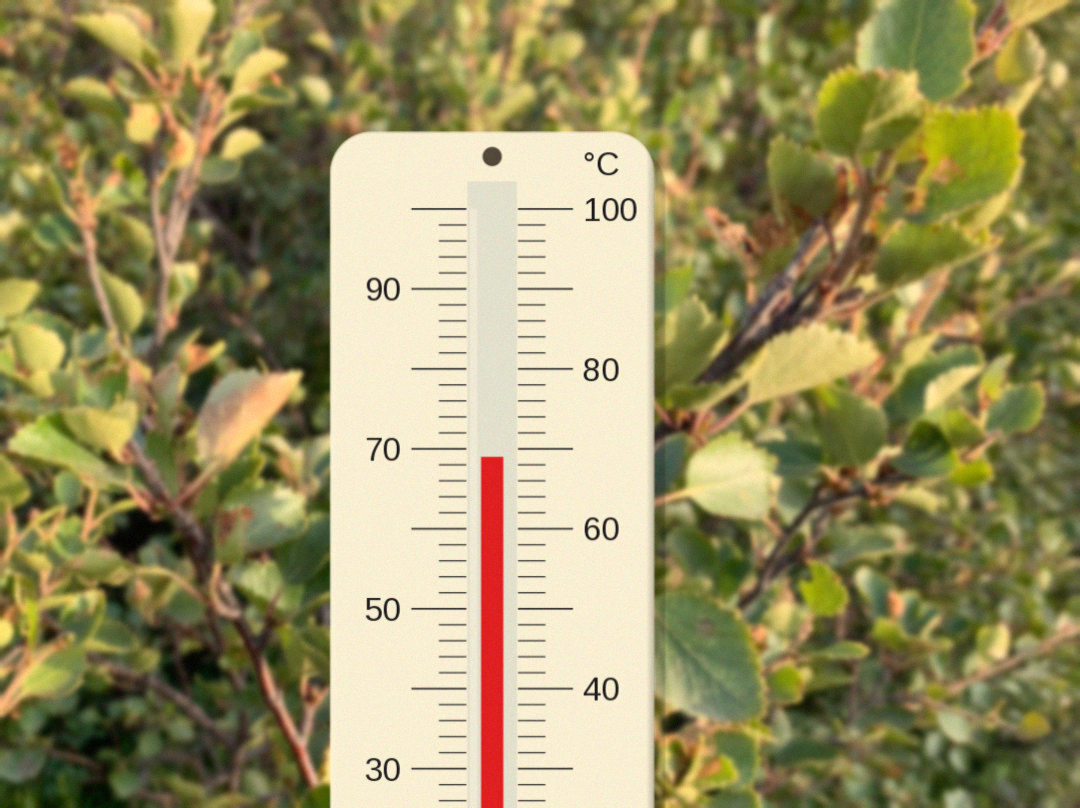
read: **69** °C
